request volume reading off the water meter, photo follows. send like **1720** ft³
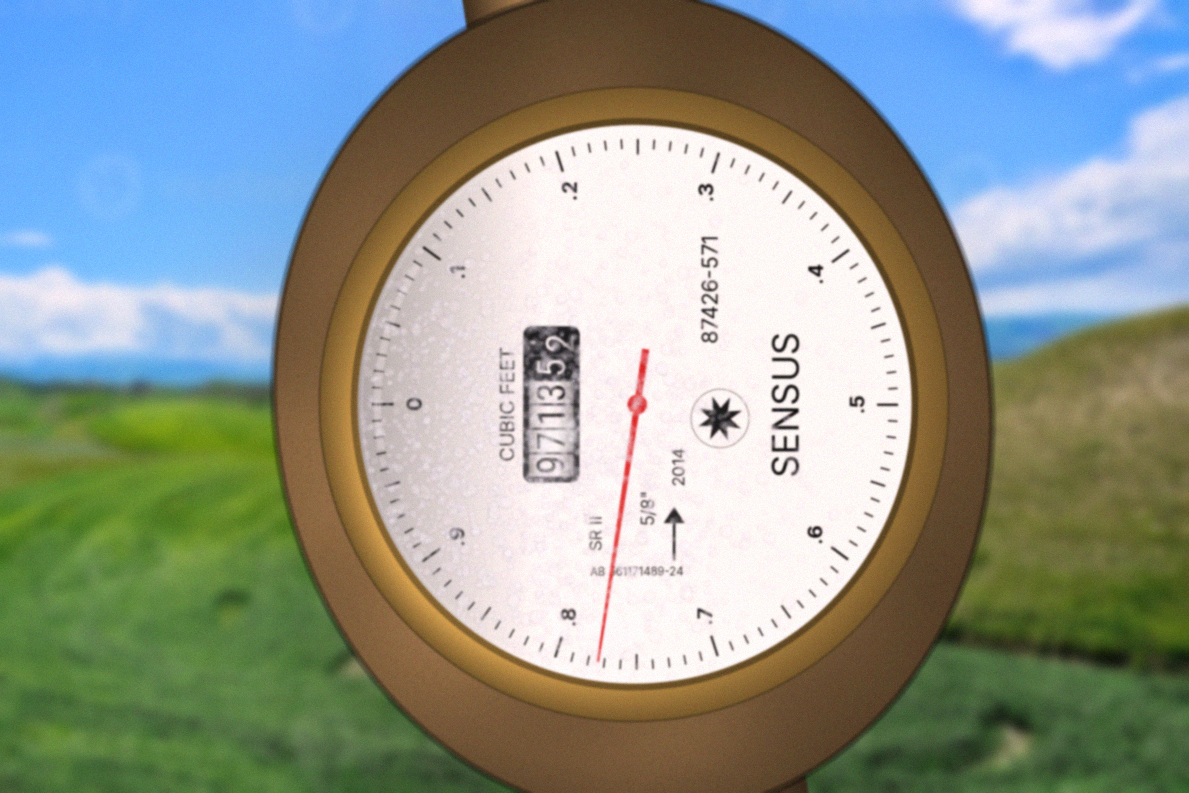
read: **971351.77** ft³
